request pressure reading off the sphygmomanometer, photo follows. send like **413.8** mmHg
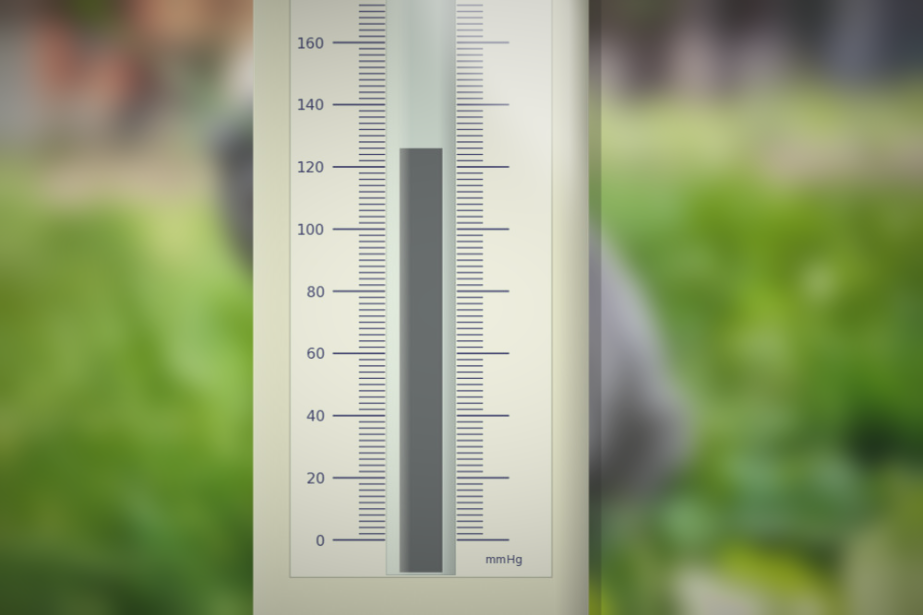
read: **126** mmHg
